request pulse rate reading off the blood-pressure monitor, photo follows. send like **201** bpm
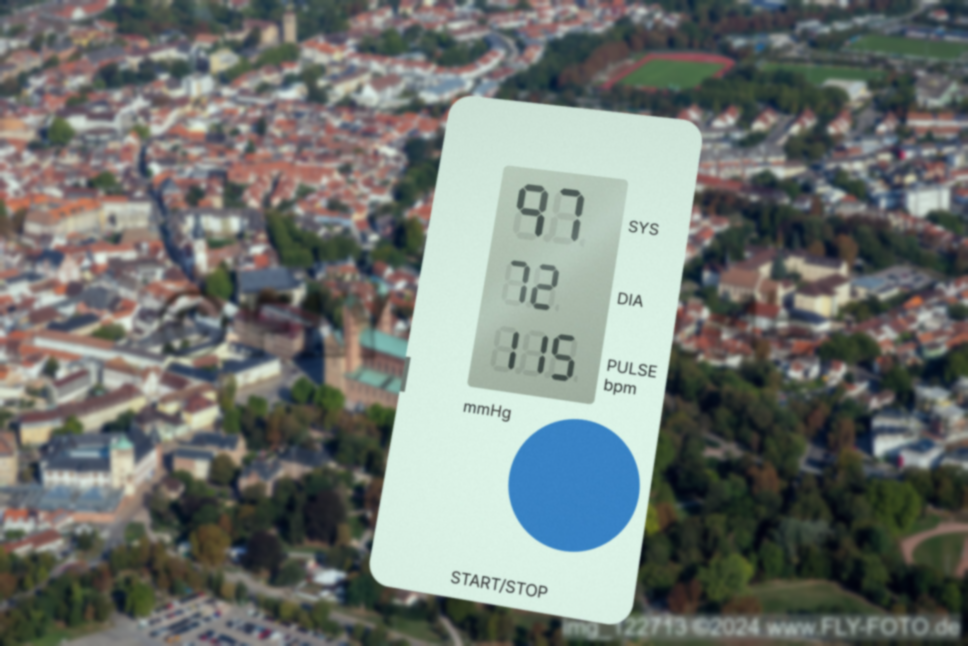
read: **115** bpm
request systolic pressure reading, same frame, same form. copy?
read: **97** mmHg
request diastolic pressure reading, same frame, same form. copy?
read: **72** mmHg
